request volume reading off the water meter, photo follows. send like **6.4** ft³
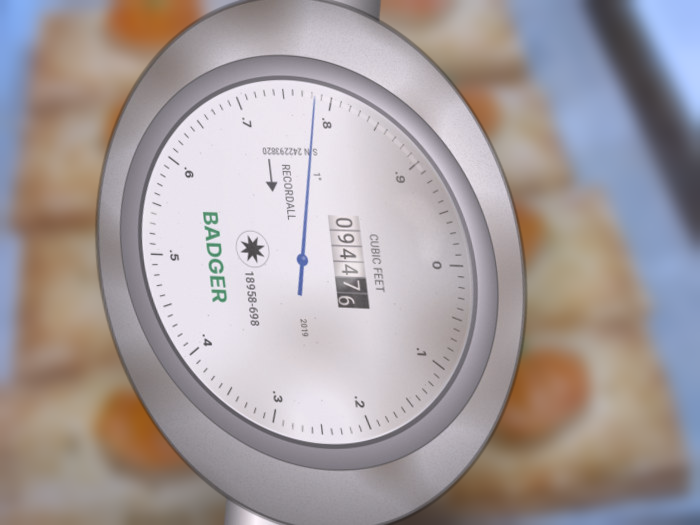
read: **94475.78** ft³
